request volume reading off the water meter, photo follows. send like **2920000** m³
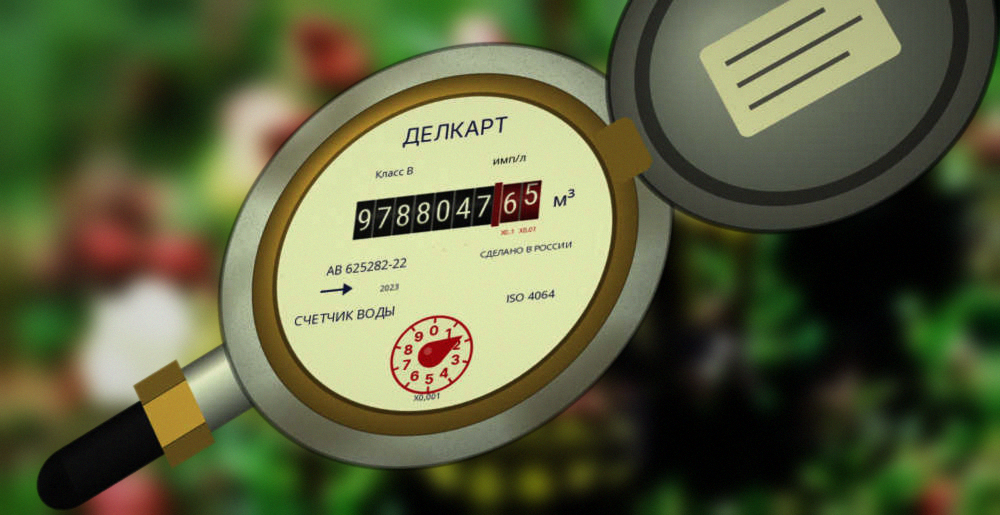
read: **9788047.651** m³
